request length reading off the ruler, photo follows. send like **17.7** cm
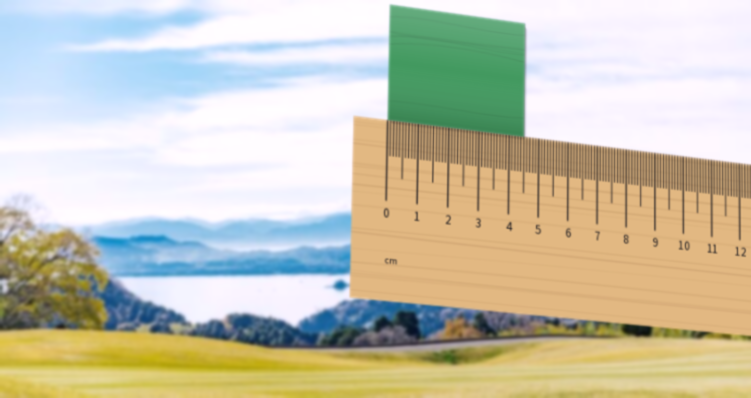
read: **4.5** cm
